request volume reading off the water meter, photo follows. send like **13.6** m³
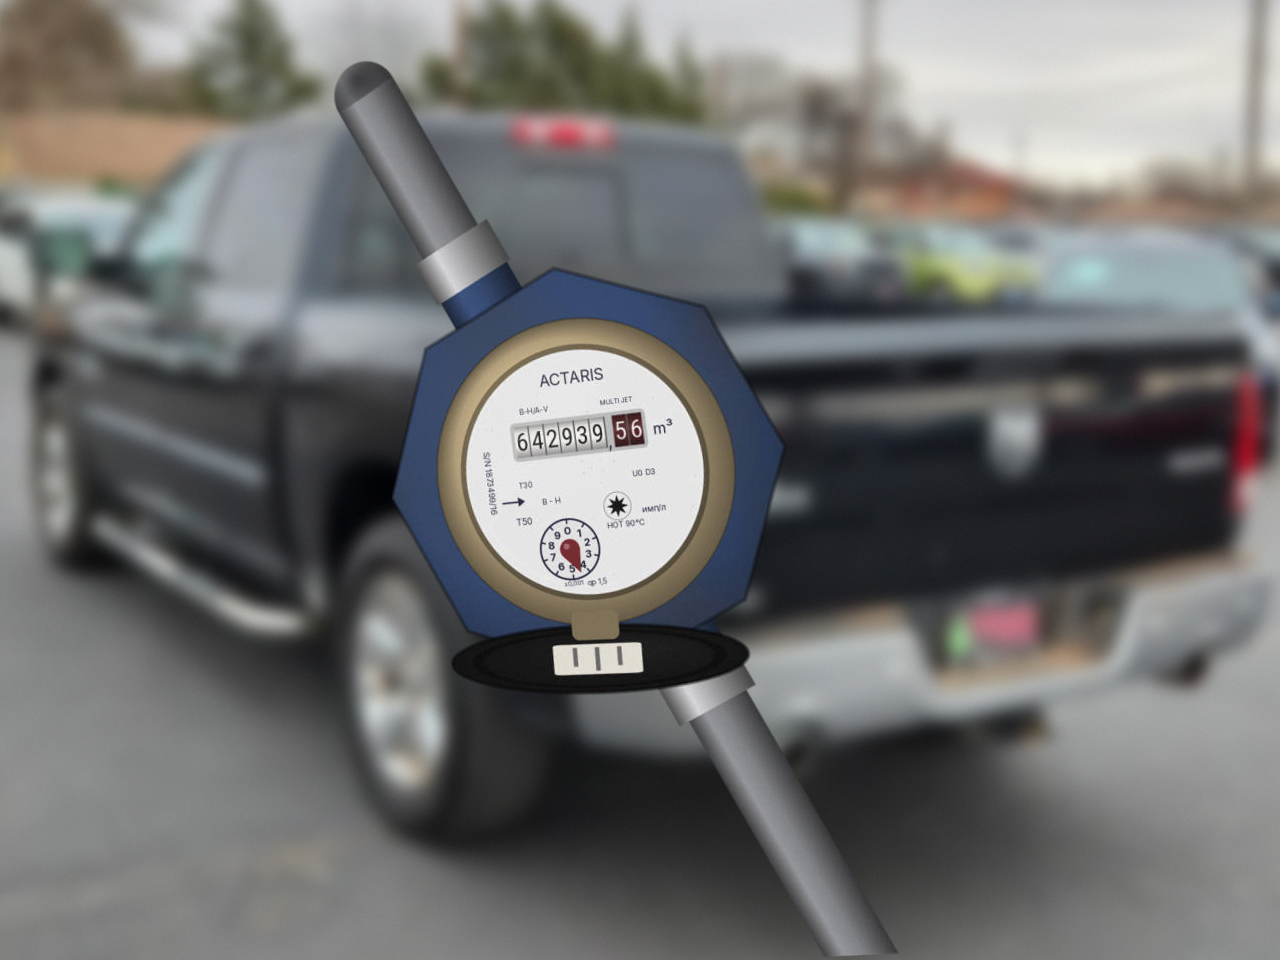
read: **642939.564** m³
